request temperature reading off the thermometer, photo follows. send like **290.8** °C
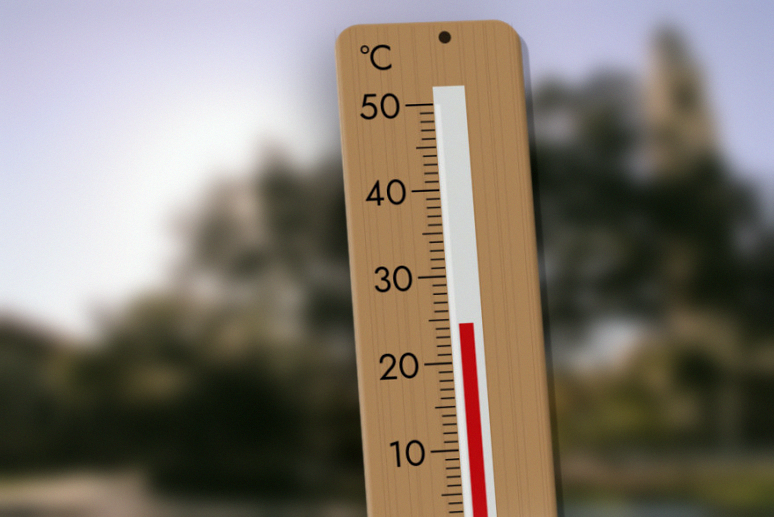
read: **24.5** °C
